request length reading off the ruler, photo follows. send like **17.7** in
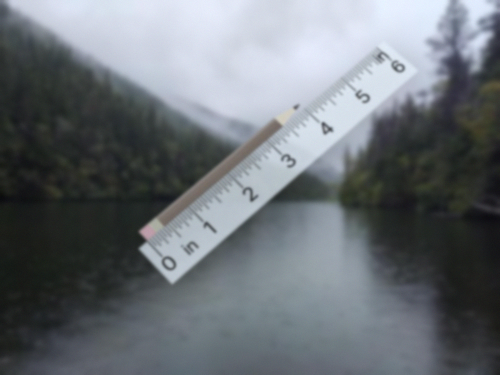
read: **4** in
